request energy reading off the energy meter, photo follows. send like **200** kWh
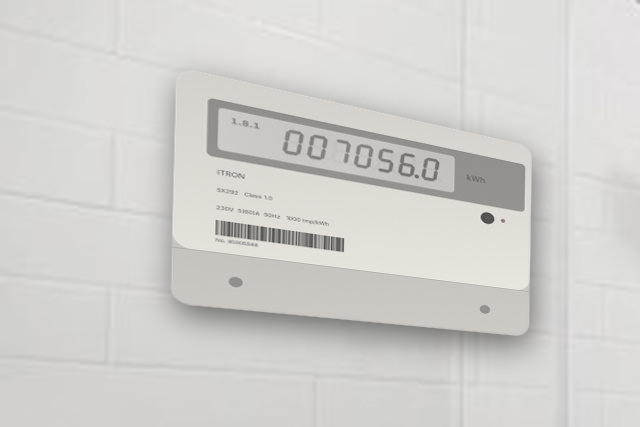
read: **7056.0** kWh
